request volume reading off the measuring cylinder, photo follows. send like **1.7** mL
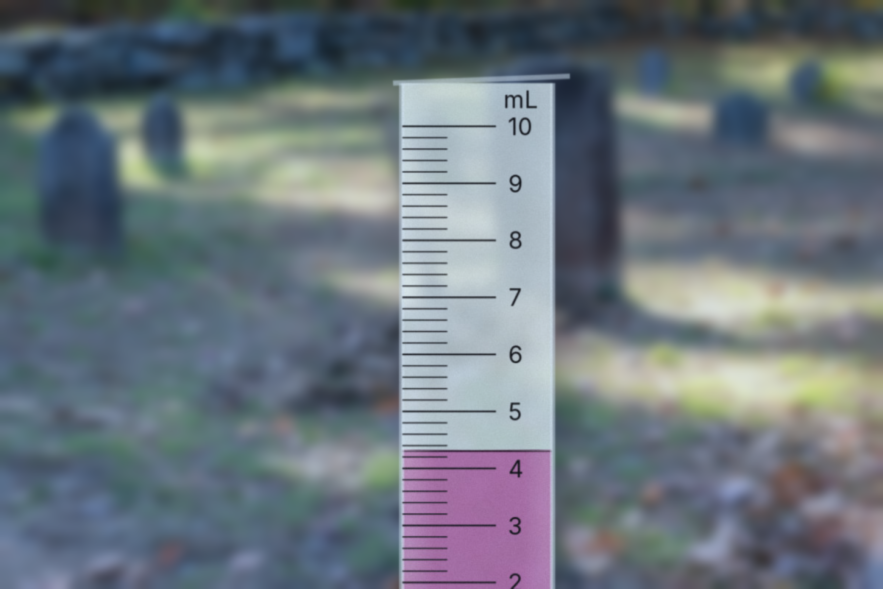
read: **4.3** mL
